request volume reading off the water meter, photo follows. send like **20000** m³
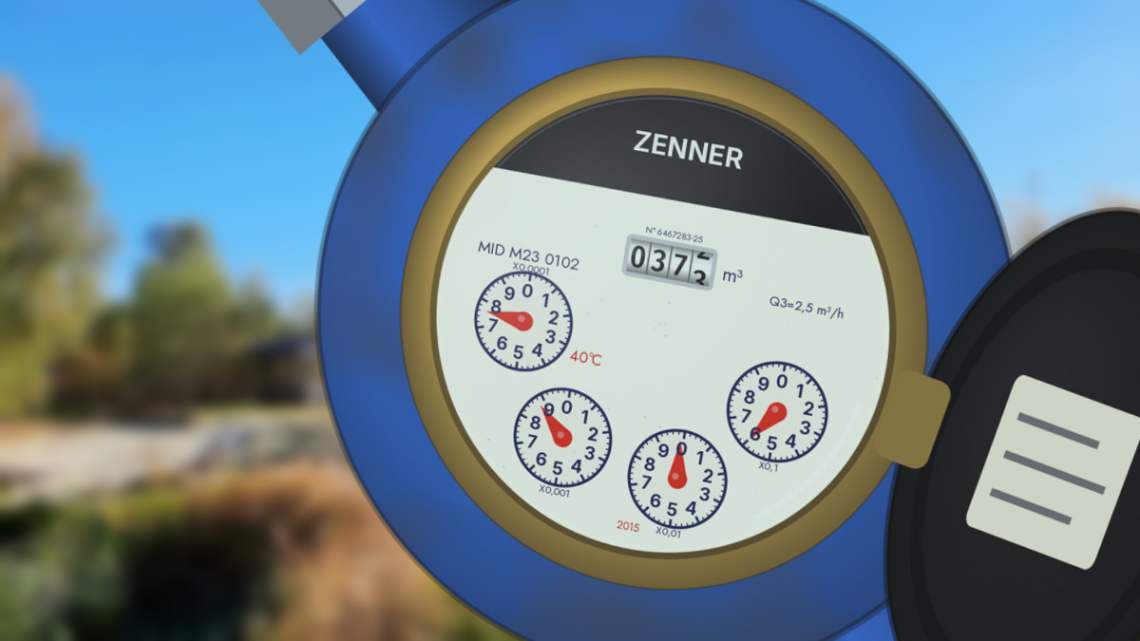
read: **372.5987** m³
